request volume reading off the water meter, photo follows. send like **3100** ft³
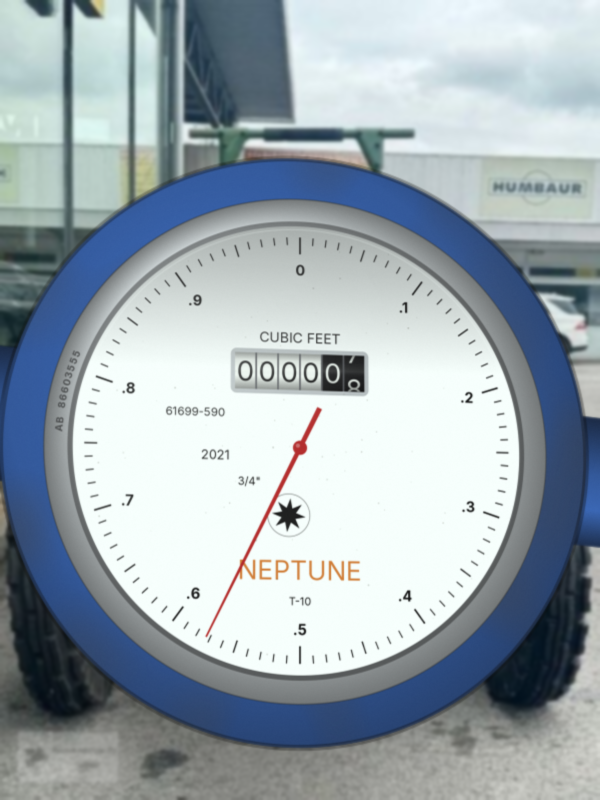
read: **7.57** ft³
